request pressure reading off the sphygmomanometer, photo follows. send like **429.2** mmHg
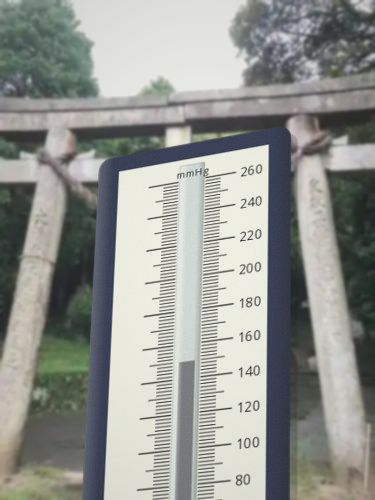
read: **150** mmHg
